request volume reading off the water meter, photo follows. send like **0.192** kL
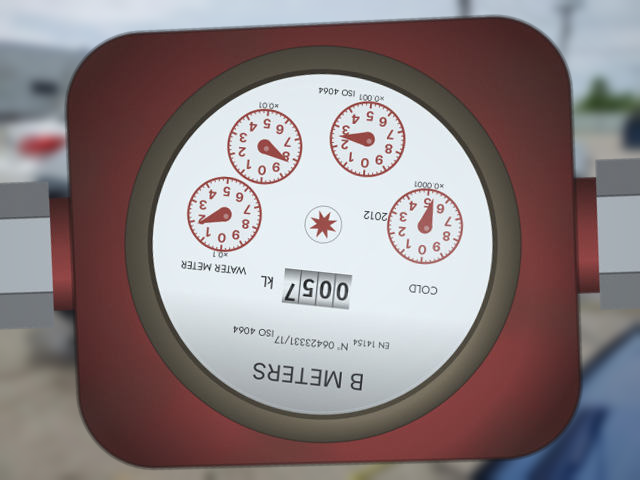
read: **57.1825** kL
